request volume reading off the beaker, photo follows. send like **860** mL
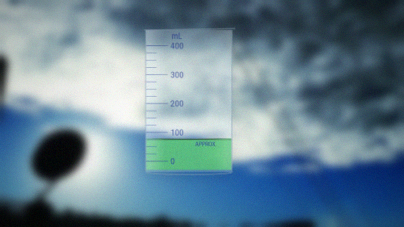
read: **75** mL
